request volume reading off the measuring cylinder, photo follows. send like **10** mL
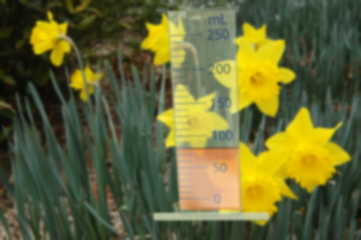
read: **80** mL
